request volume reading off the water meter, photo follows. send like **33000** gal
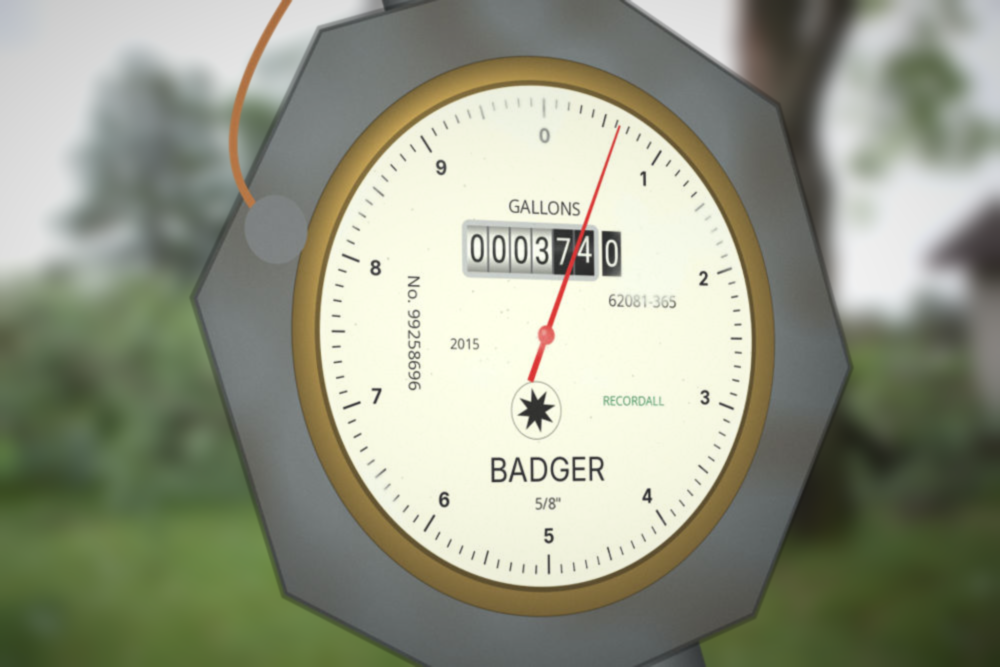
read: **3740.6** gal
